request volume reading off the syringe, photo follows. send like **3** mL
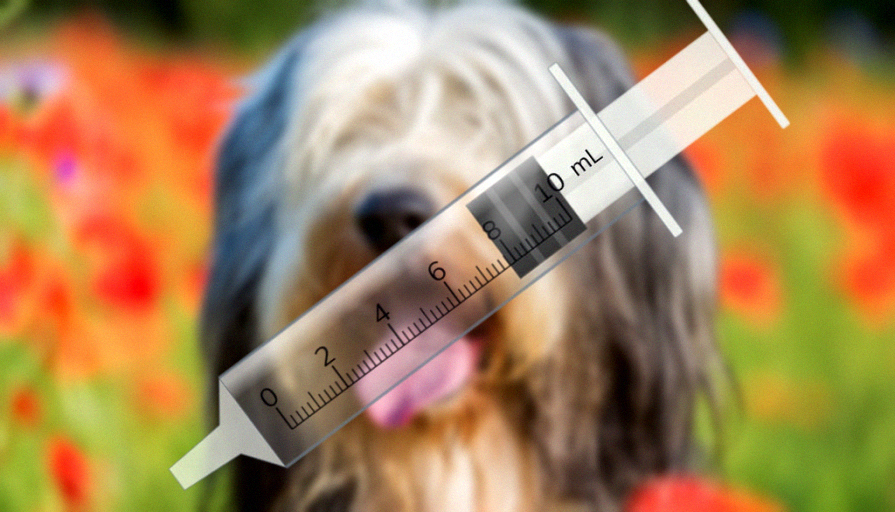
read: **7.8** mL
